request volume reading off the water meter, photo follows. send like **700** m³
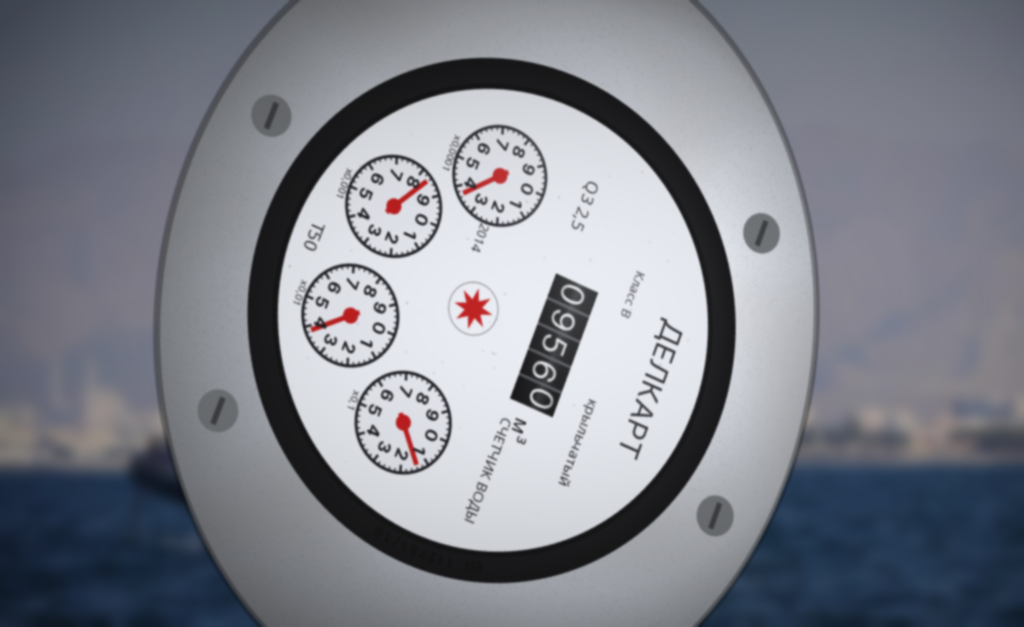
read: **9560.1383** m³
